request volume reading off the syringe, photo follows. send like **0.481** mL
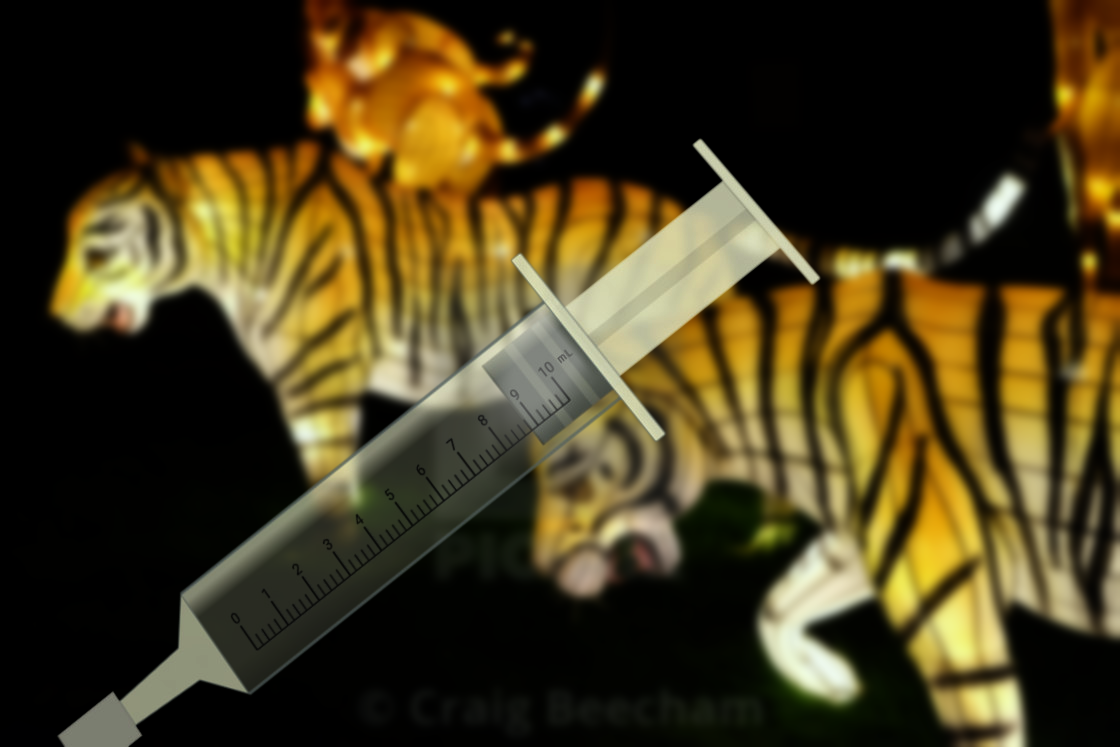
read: **8.8** mL
